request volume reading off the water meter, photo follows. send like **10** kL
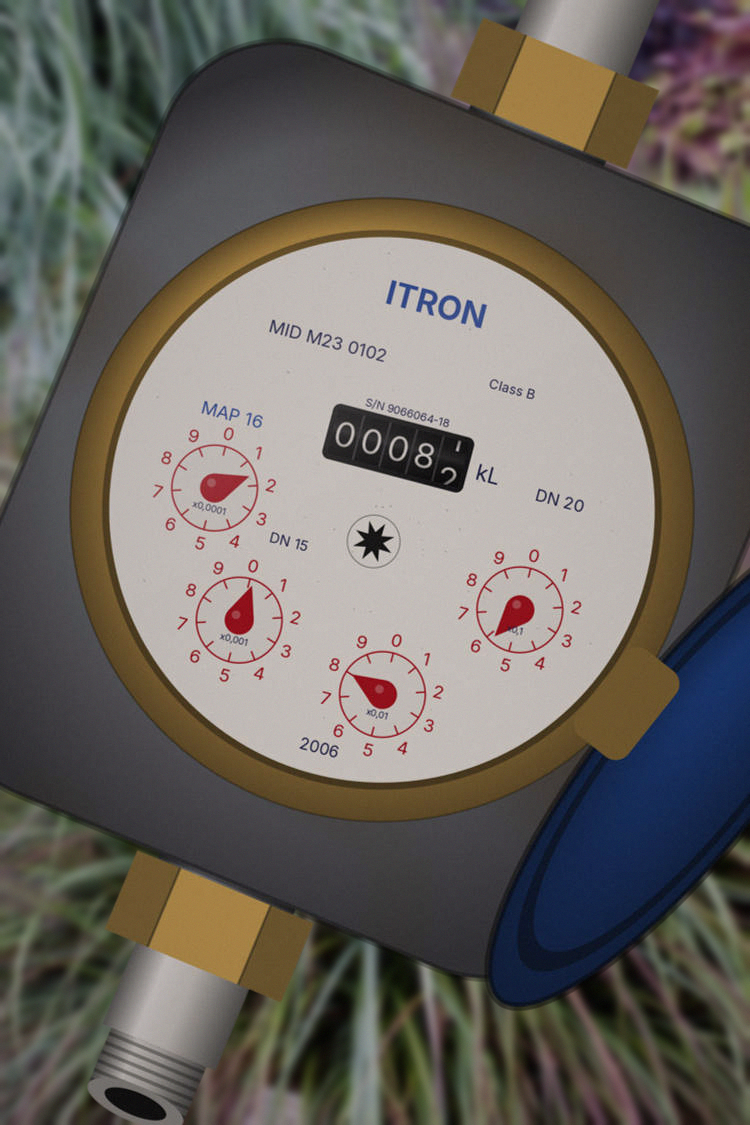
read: **81.5801** kL
